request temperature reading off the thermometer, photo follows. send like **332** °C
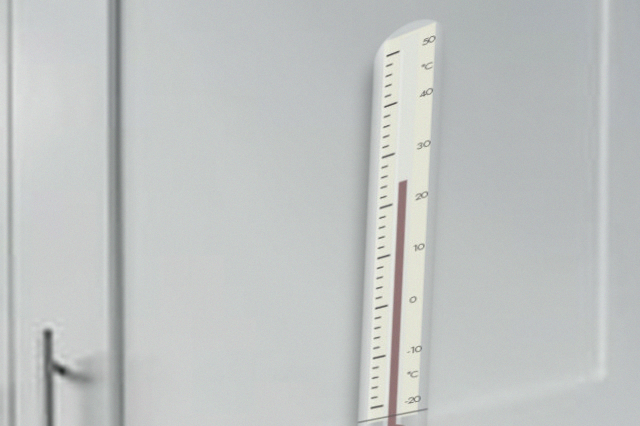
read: **24** °C
